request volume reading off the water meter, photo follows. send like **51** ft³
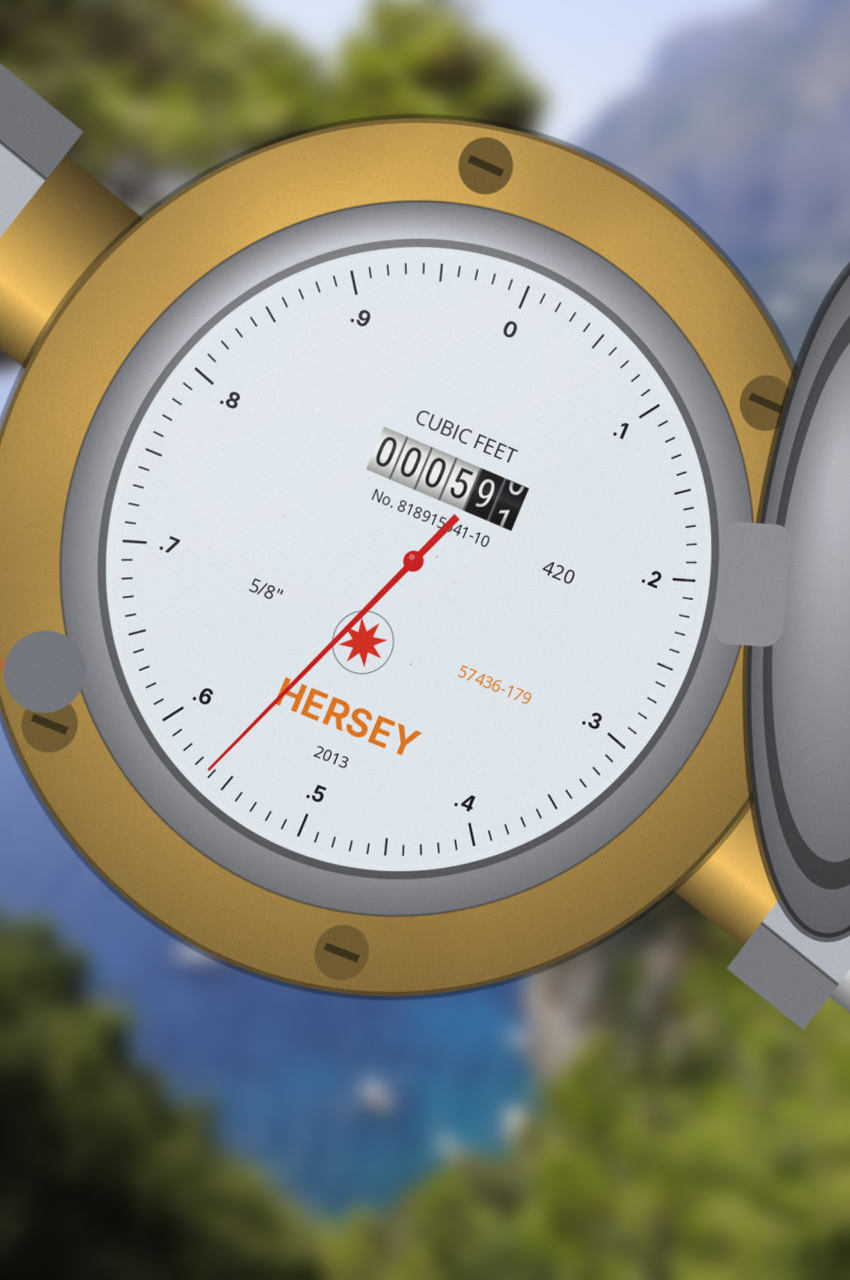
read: **590.56** ft³
